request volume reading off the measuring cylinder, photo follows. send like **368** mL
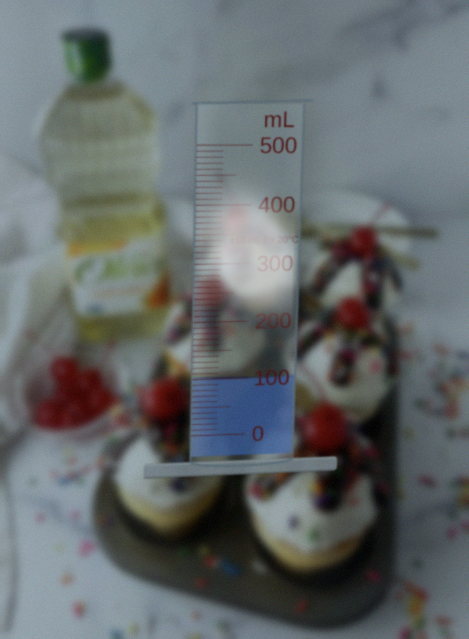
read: **100** mL
